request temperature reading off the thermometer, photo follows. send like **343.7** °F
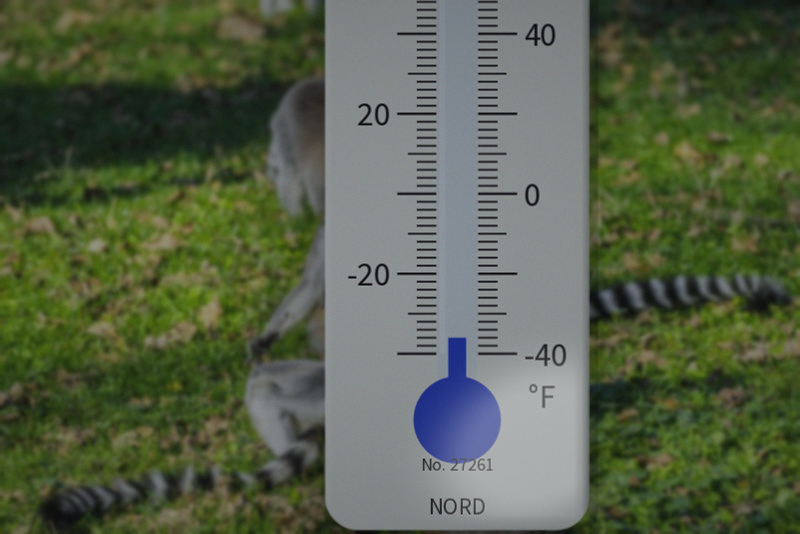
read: **-36** °F
